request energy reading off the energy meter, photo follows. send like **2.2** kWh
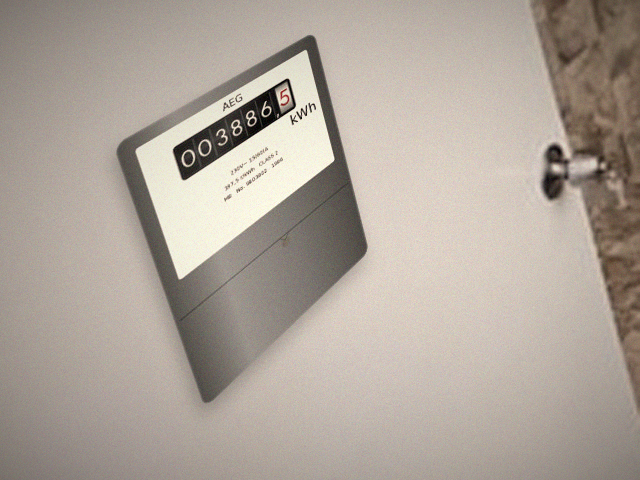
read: **3886.5** kWh
